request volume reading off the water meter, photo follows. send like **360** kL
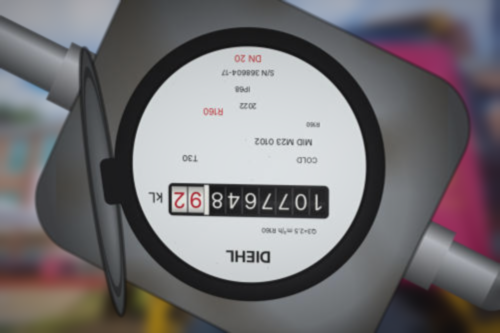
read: **1077648.92** kL
